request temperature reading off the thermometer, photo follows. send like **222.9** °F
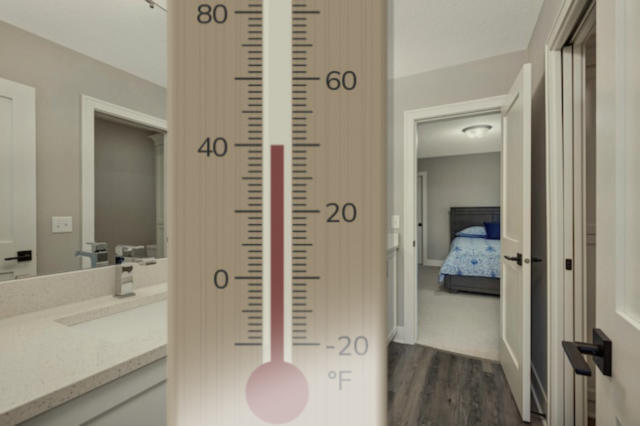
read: **40** °F
